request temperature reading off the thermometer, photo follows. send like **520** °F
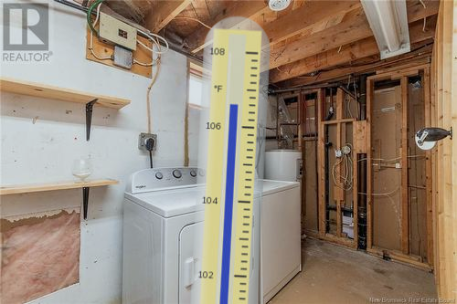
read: **106.6** °F
